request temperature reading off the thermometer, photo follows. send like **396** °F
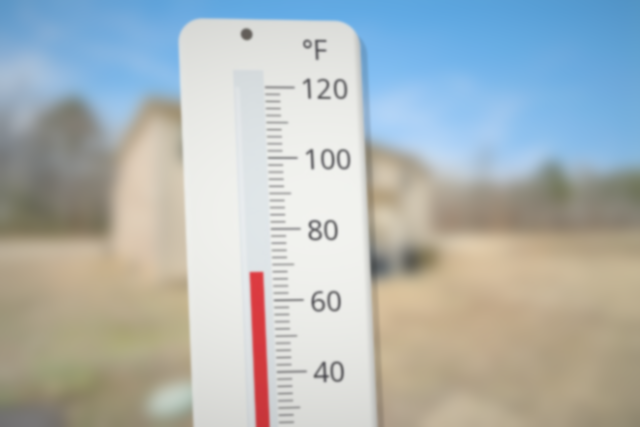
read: **68** °F
